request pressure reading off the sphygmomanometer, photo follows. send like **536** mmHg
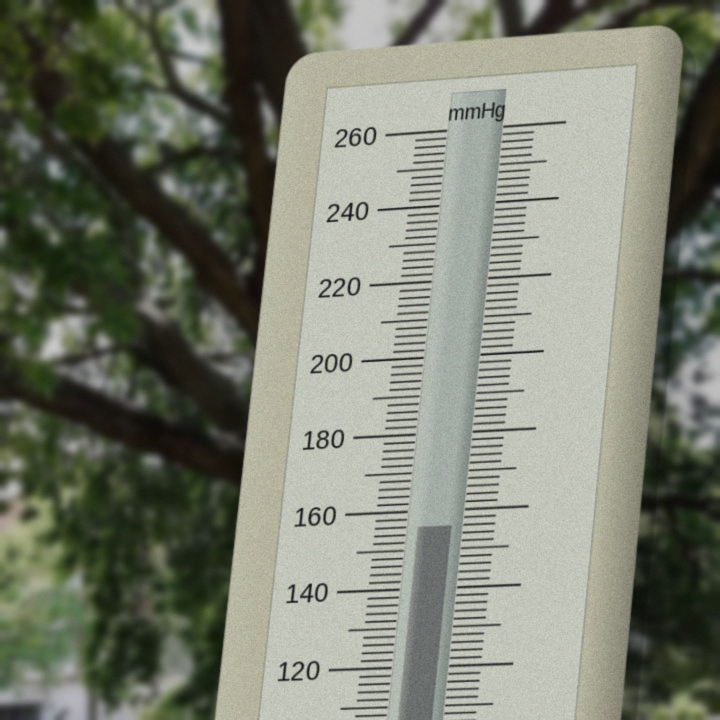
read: **156** mmHg
